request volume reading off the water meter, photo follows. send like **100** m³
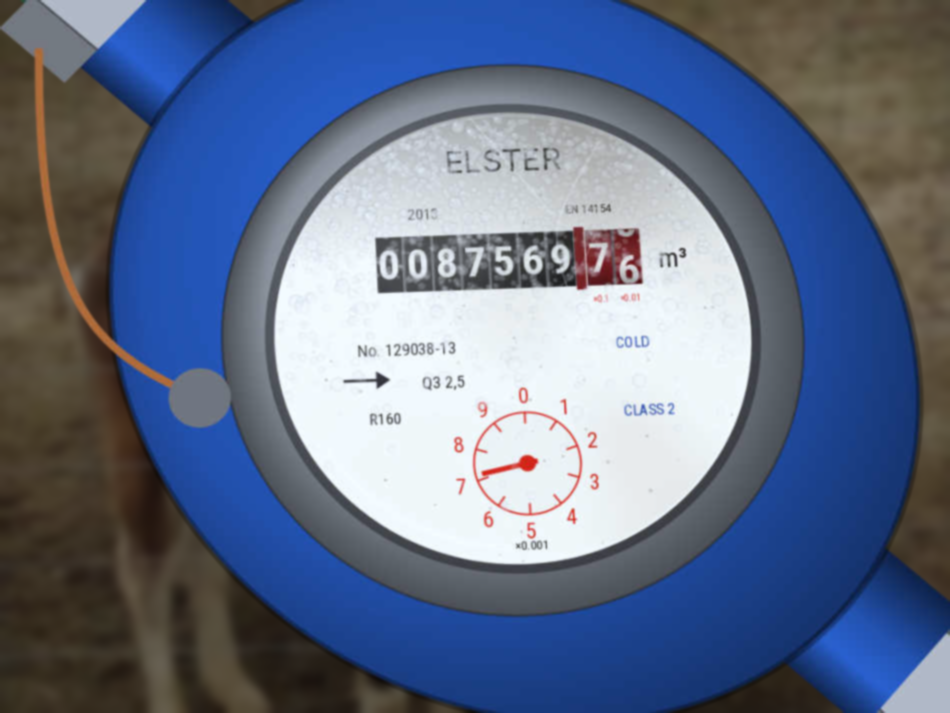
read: **87569.757** m³
